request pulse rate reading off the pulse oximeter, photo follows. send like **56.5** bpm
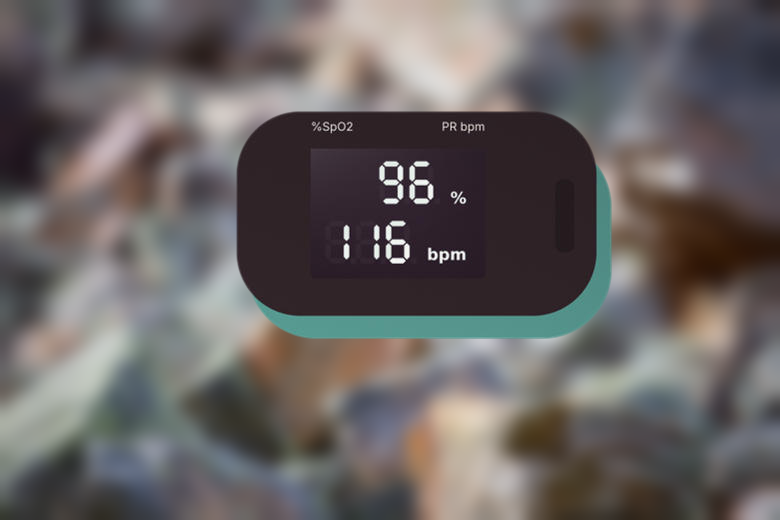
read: **116** bpm
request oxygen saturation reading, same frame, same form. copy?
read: **96** %
